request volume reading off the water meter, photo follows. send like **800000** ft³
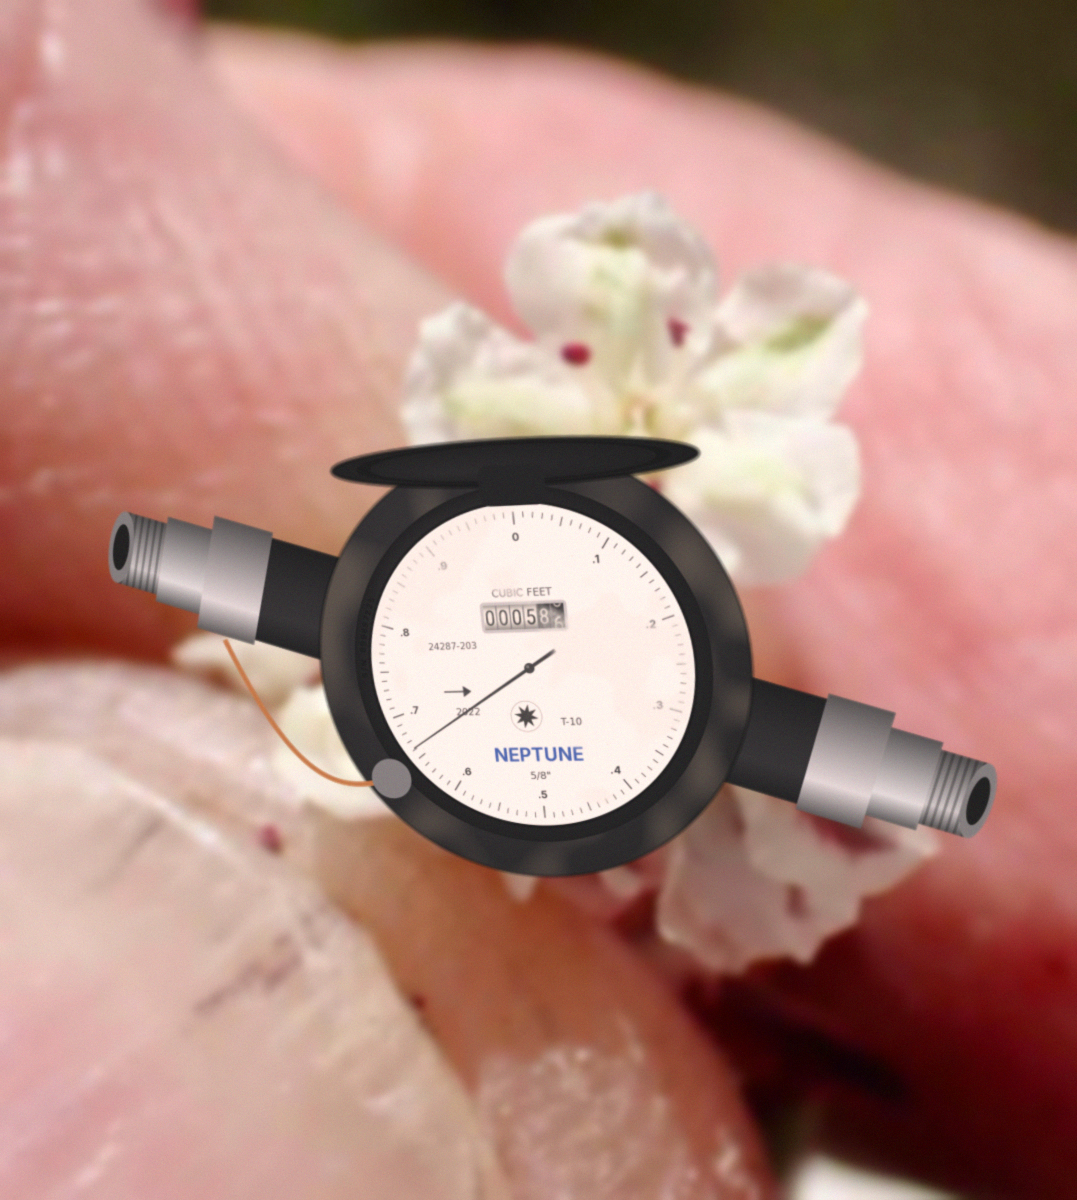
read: **585.66** ft³
